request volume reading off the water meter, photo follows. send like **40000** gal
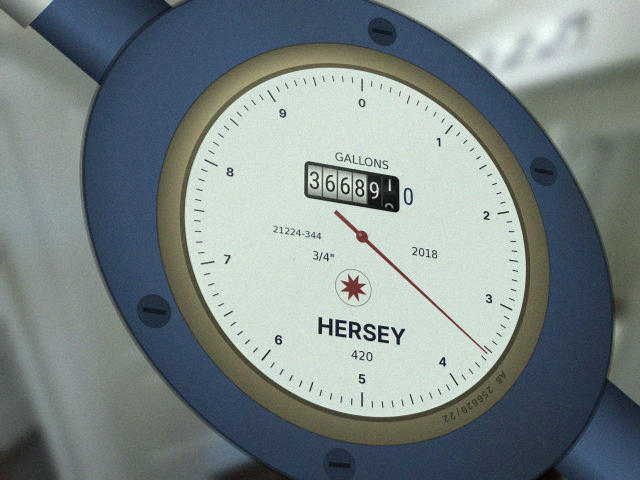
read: **3668913.5** gal
